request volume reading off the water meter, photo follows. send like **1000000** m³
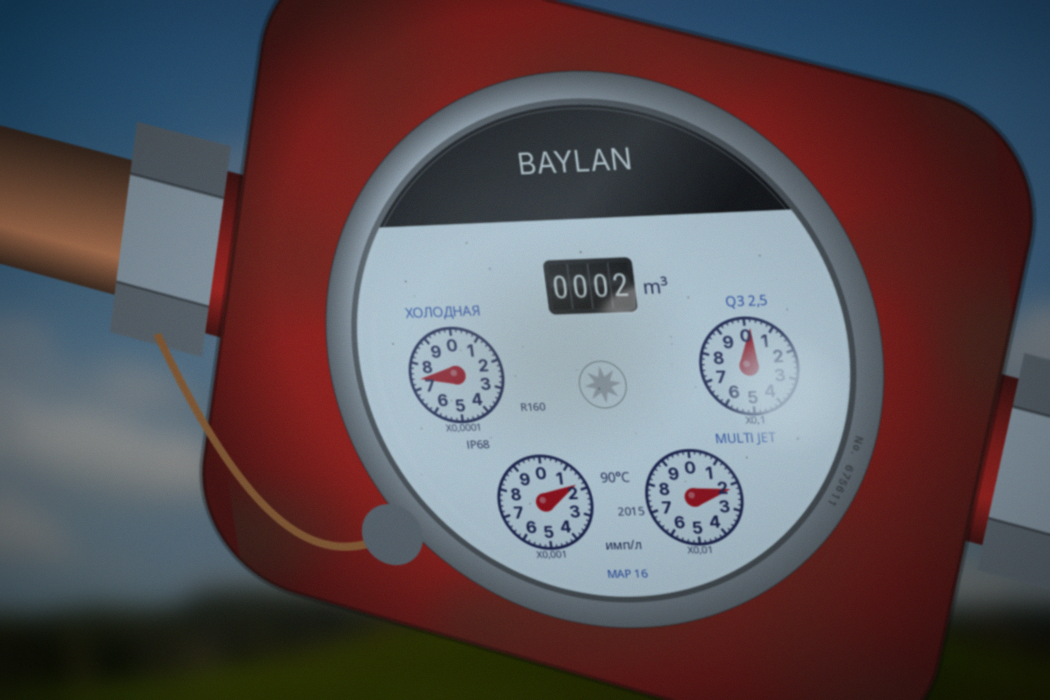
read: **2.0217** m³
